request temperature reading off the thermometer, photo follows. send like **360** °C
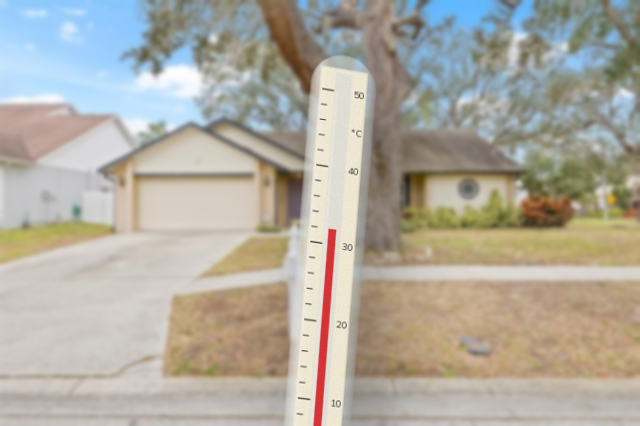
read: **32** °C
